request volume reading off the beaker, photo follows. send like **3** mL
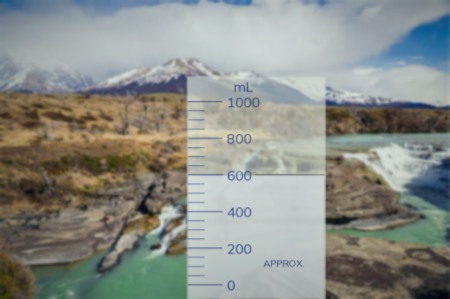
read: **600** mL
